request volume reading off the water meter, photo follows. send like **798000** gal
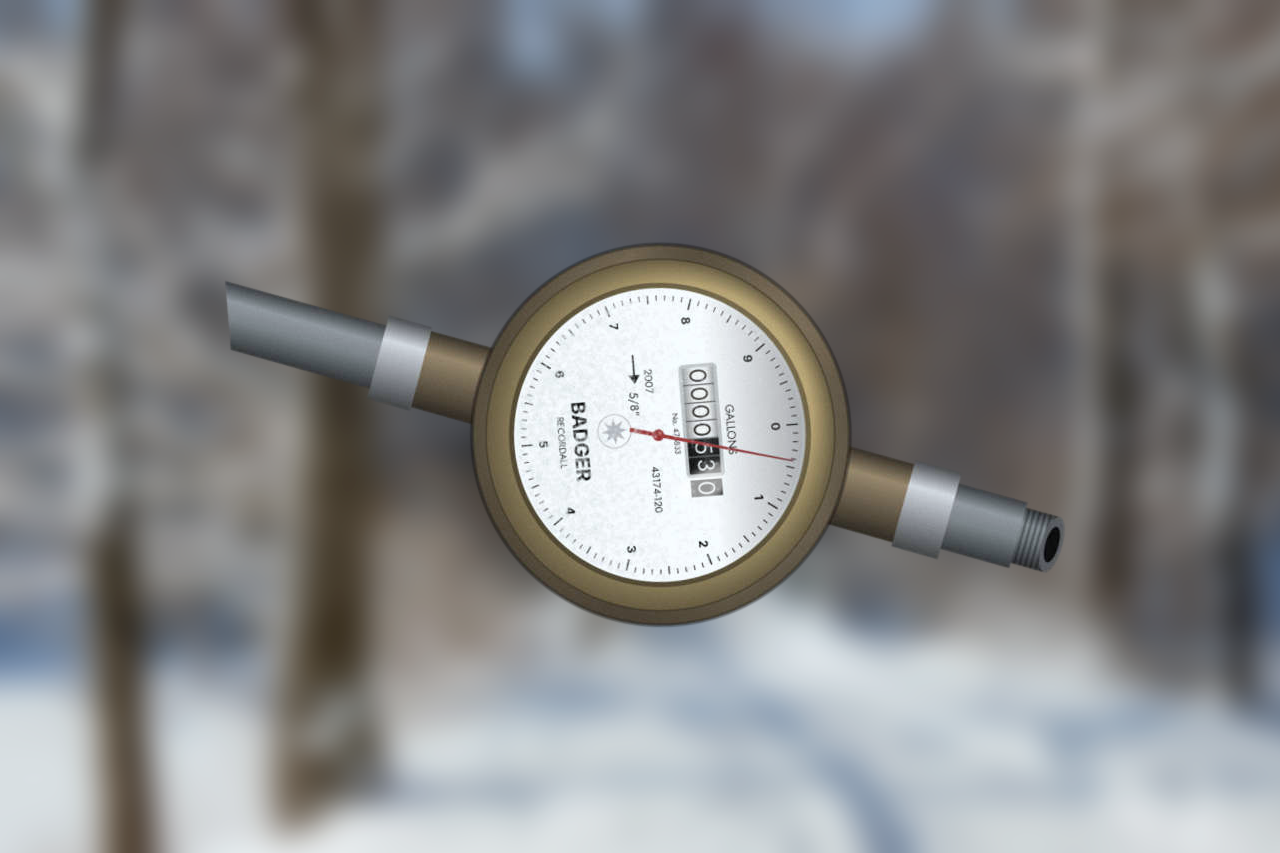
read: **530.4** gal
